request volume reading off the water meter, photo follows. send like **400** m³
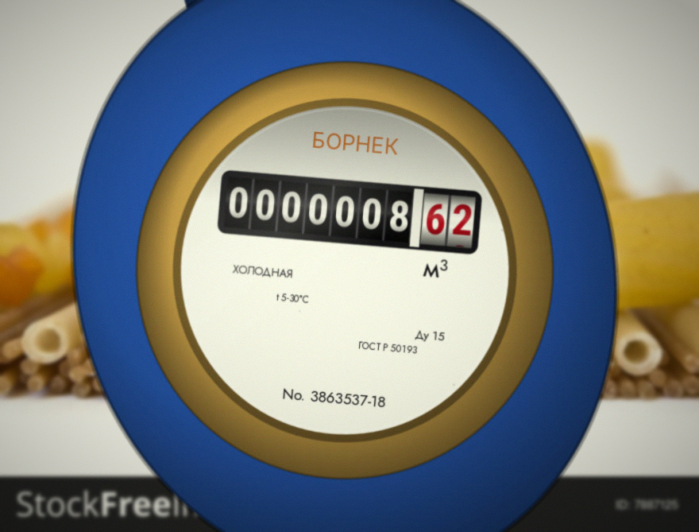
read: **8.62** m³
